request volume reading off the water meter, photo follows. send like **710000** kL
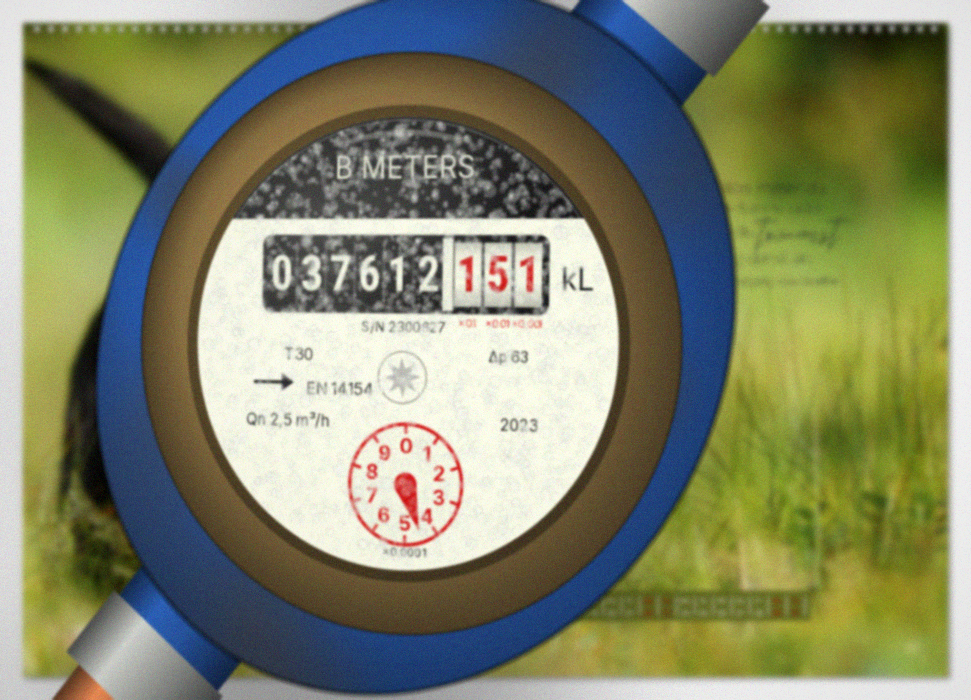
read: **37612.1514** kL
